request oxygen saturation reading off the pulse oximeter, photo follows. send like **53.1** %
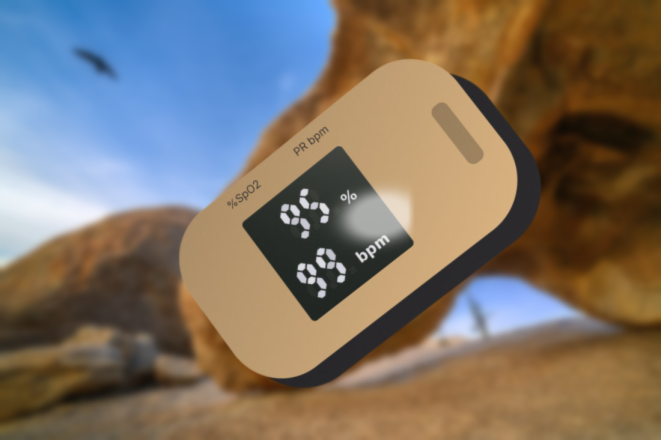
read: **95** %
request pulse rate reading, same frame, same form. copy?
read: **99** bpm
